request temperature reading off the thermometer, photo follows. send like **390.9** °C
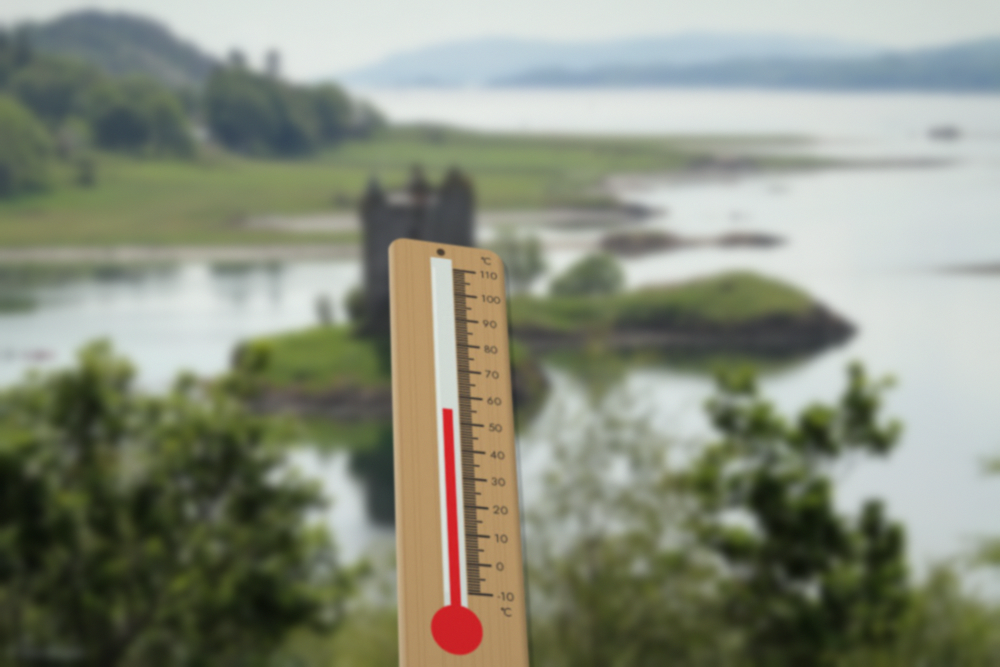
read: **55** °C
